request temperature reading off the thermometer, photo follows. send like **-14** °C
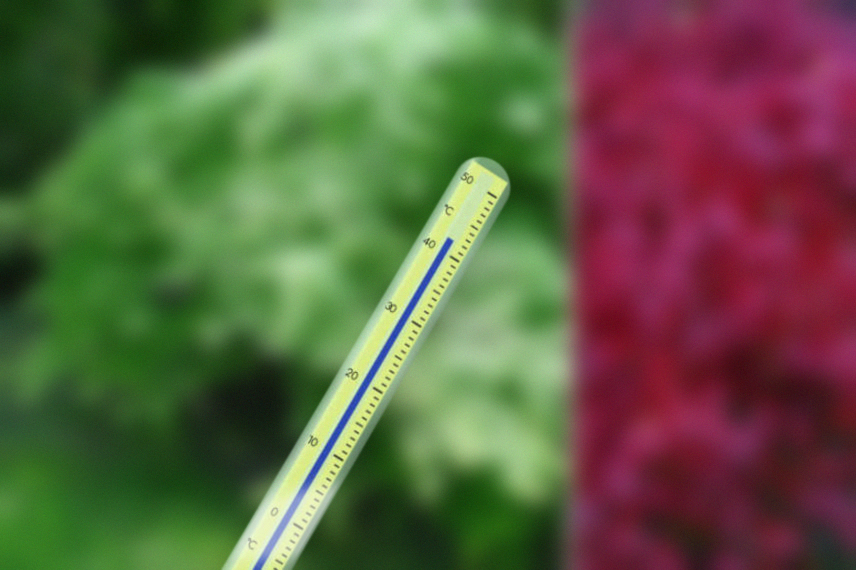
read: **42** °C
